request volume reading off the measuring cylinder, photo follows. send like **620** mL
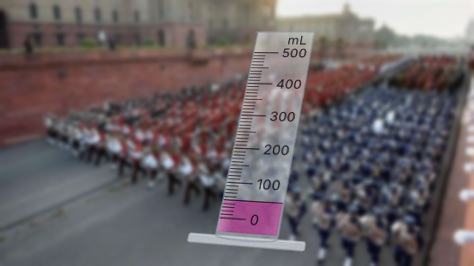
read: **50** mL
